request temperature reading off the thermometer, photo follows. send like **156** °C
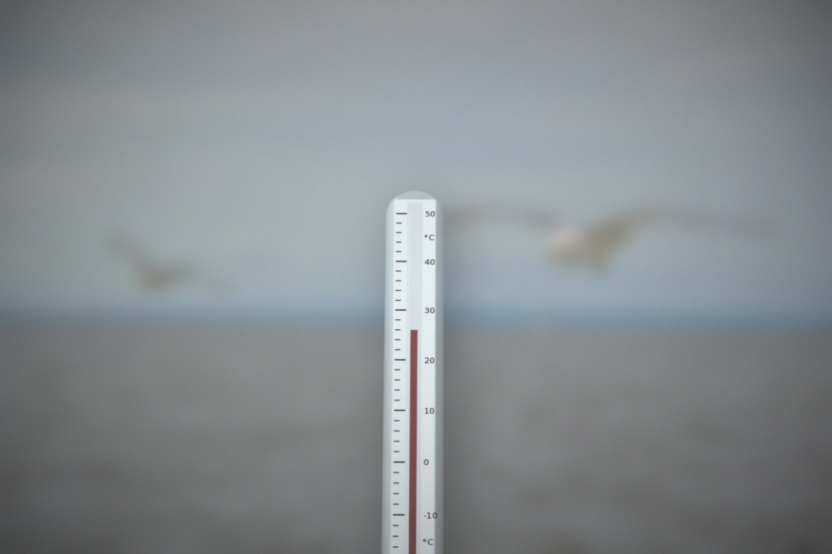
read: **26** °C
